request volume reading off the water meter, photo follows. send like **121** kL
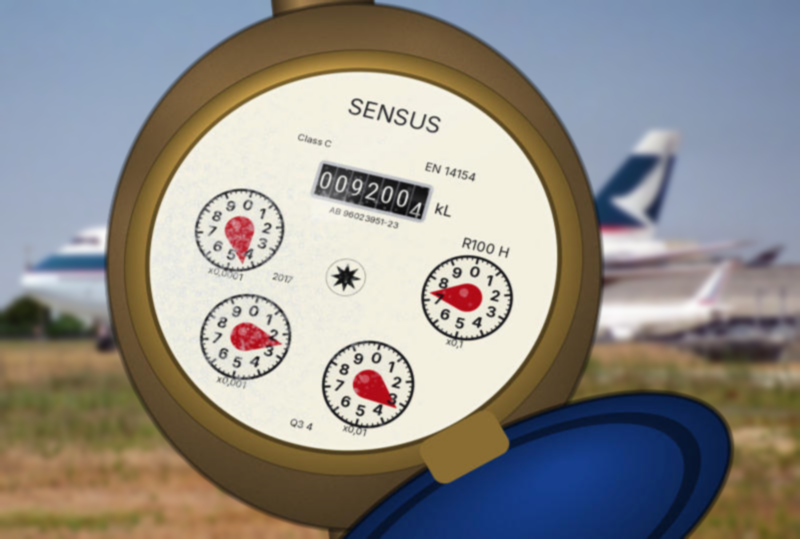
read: **92003.7324** kL
